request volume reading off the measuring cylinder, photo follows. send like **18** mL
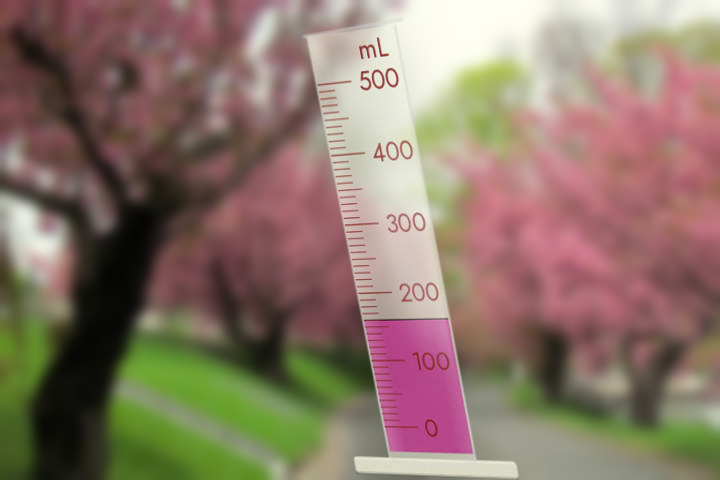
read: **160** mL
